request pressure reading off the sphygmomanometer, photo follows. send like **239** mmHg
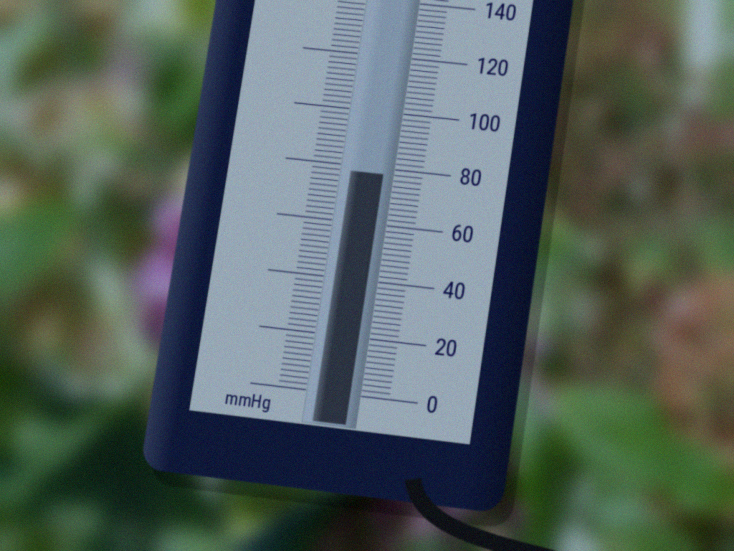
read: **78** mmHg
